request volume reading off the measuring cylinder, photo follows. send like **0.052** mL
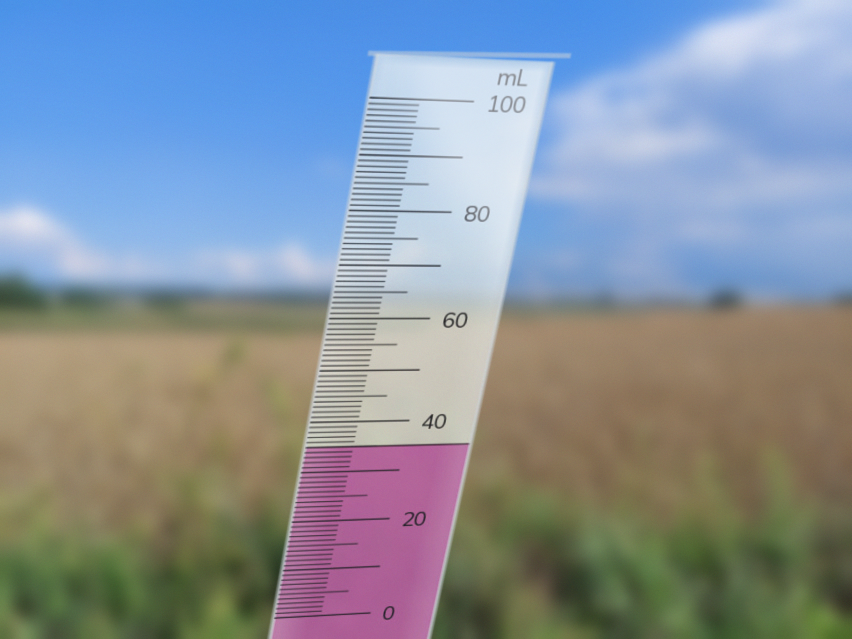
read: **35** mL
